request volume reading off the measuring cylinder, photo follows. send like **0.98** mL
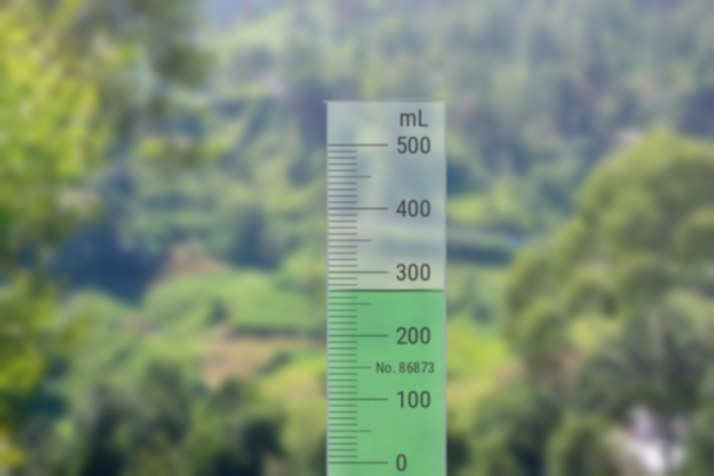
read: **270** mL
